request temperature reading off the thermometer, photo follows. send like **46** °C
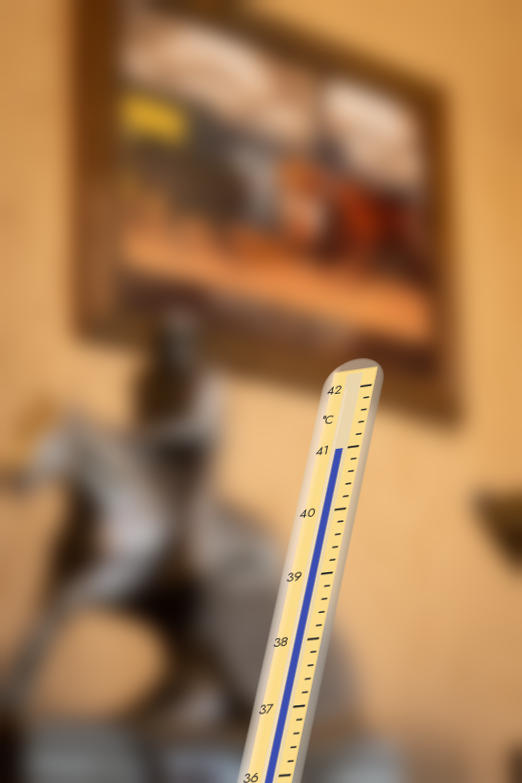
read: **41** °C
